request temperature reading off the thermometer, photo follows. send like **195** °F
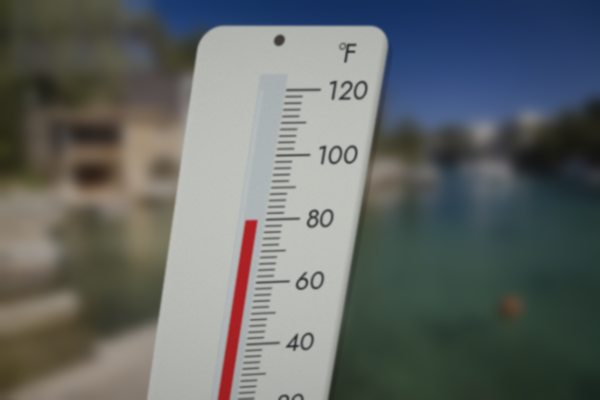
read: **80** °F
